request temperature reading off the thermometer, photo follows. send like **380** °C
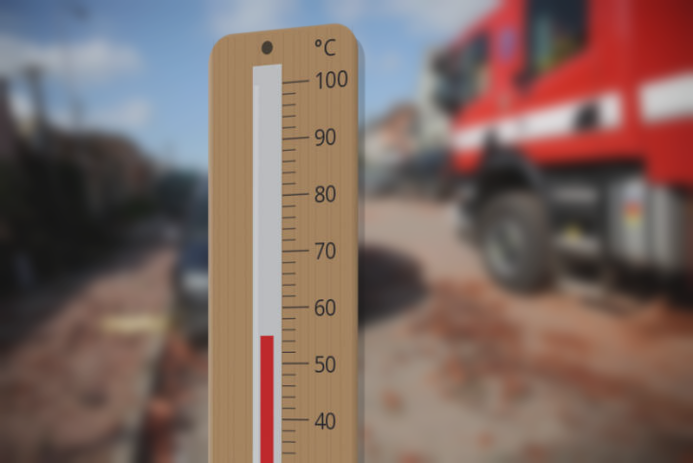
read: **55** °C
